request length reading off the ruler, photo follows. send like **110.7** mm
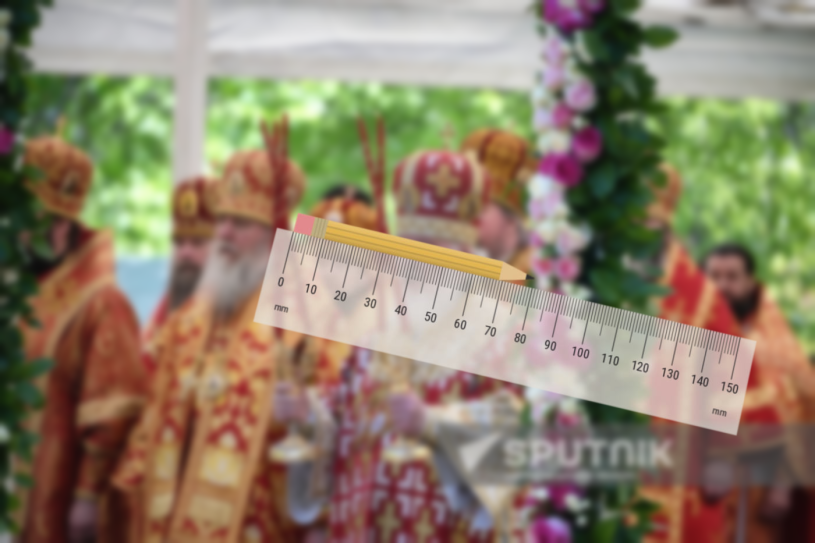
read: **80** mm
